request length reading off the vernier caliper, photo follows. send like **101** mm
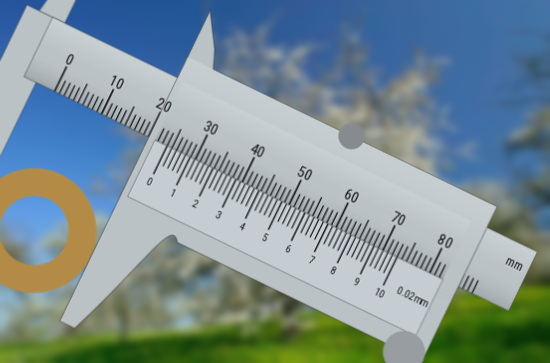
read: **24.0** mm
